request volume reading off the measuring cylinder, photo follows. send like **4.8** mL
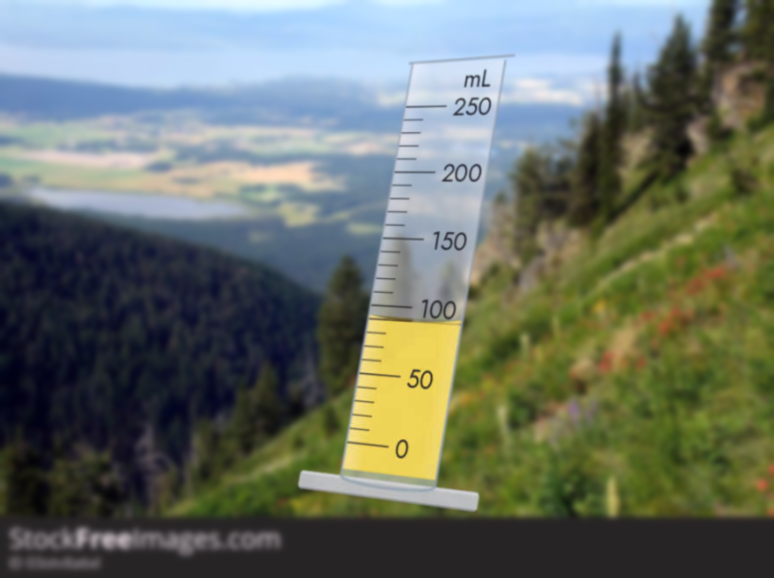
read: **90** mL
